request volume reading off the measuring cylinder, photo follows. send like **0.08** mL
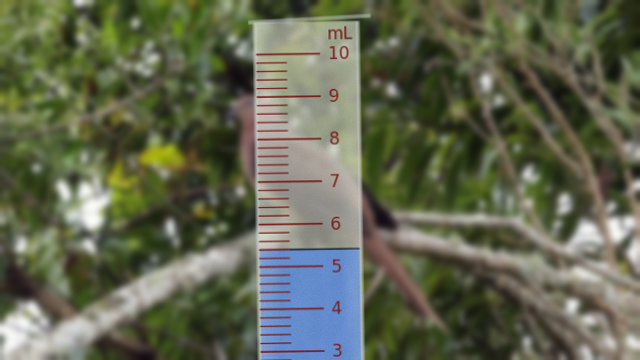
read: **5.4** mL
